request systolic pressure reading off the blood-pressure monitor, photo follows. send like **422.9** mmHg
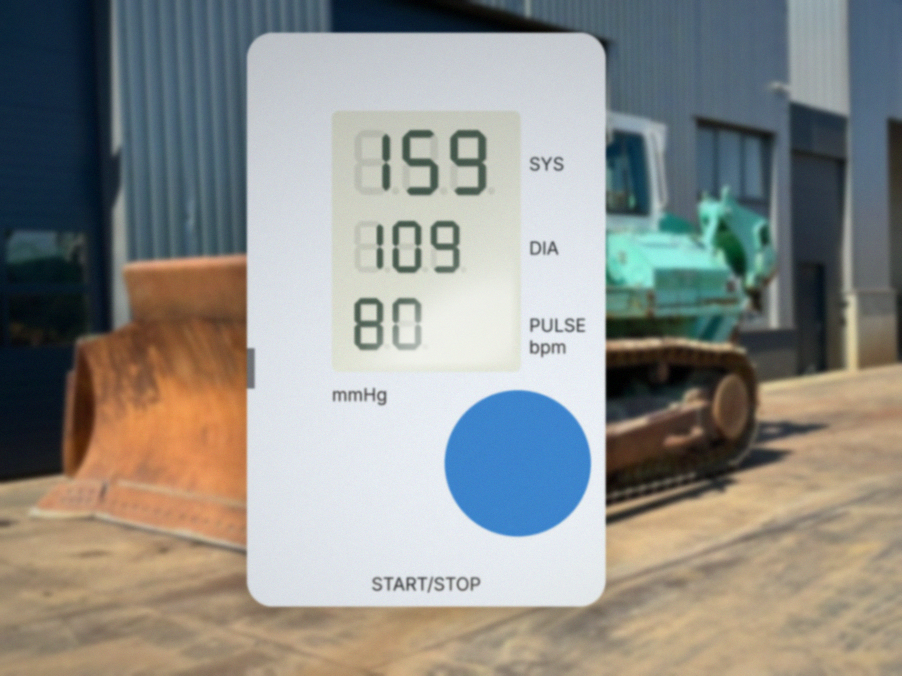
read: **159** mmHg
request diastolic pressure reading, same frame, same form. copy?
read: **109** mmHg
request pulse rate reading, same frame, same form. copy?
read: **80** bpm
